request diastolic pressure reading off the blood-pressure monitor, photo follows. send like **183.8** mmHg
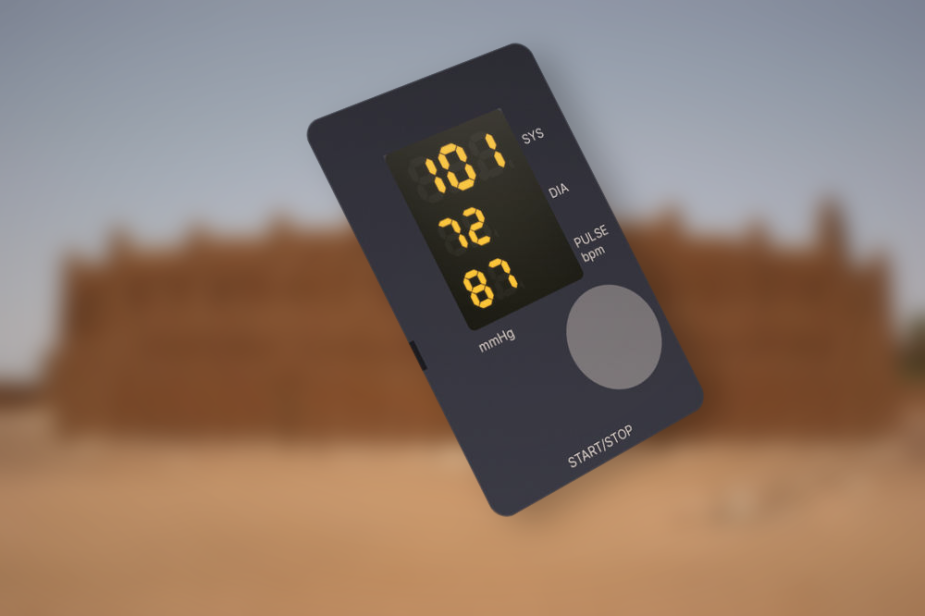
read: **72** mmHg
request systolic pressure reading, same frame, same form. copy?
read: **101** mmHg
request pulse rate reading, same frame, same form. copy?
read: **87** bpm
